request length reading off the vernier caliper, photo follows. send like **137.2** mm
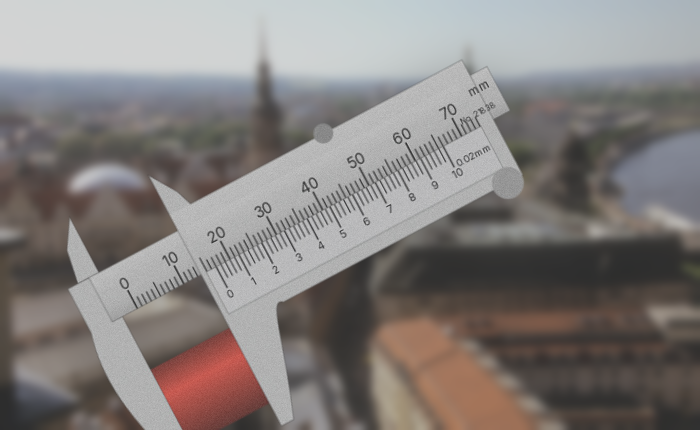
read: **17.0** mm
